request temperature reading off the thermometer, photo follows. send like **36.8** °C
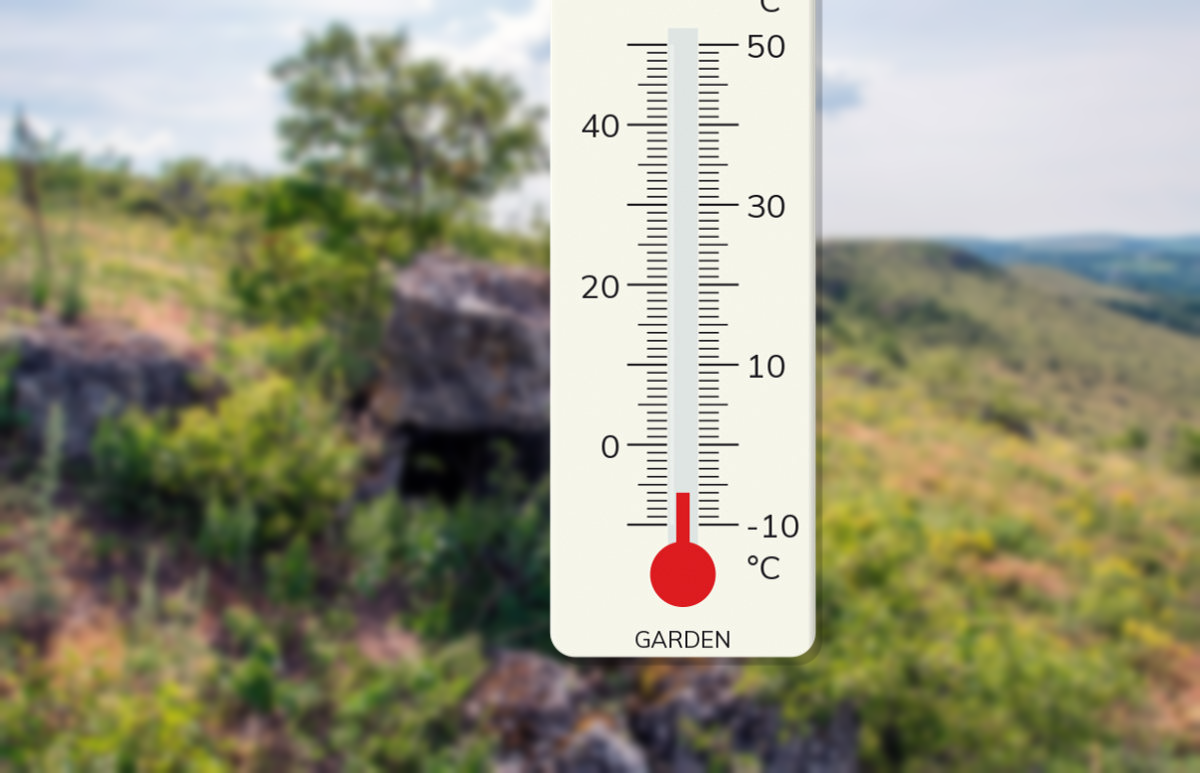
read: **-6** °C
